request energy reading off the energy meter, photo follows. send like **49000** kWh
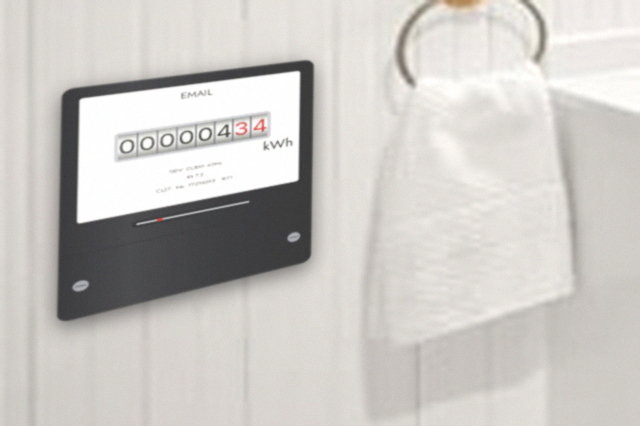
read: **4.34** kWh
